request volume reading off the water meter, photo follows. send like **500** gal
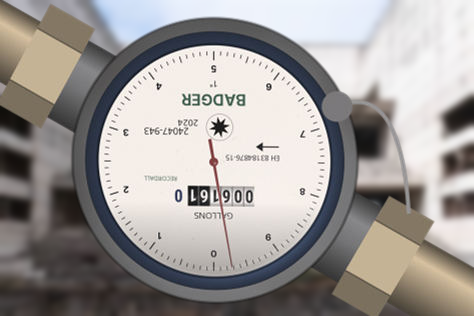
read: **61609.7** gal
